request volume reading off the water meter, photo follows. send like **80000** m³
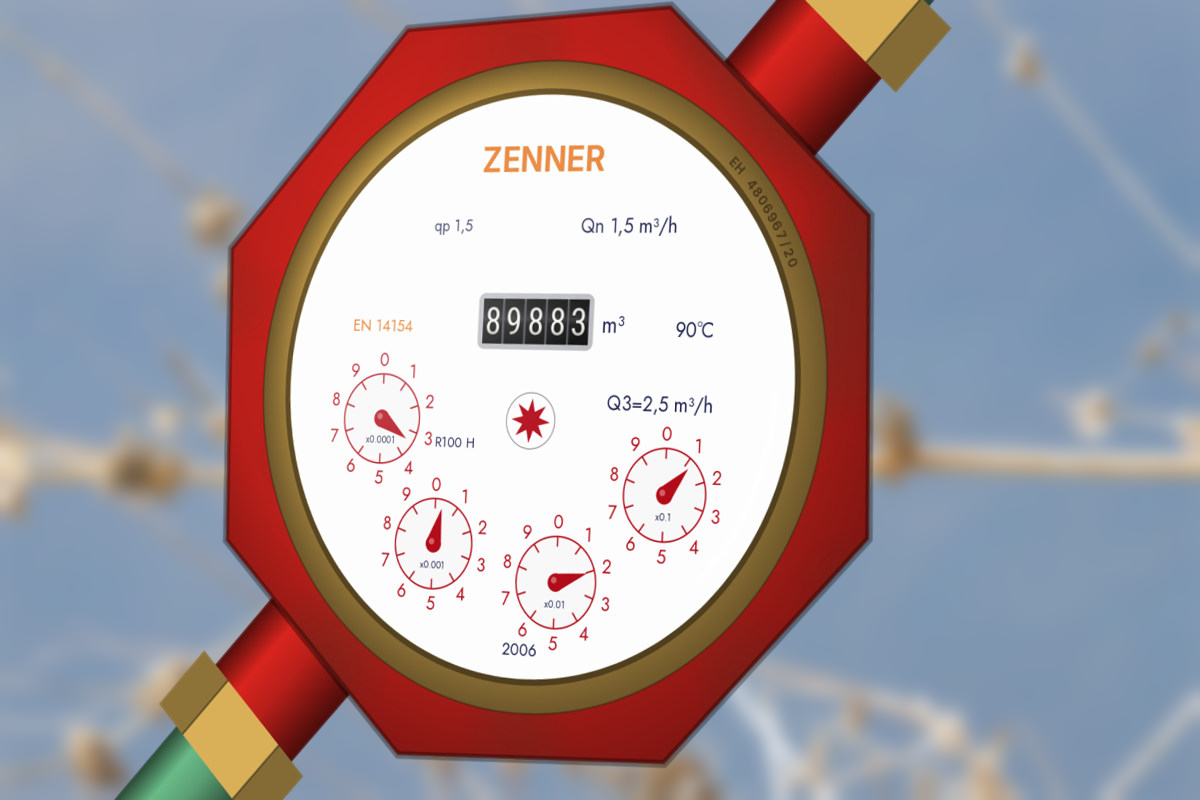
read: **89883.1203** m³
